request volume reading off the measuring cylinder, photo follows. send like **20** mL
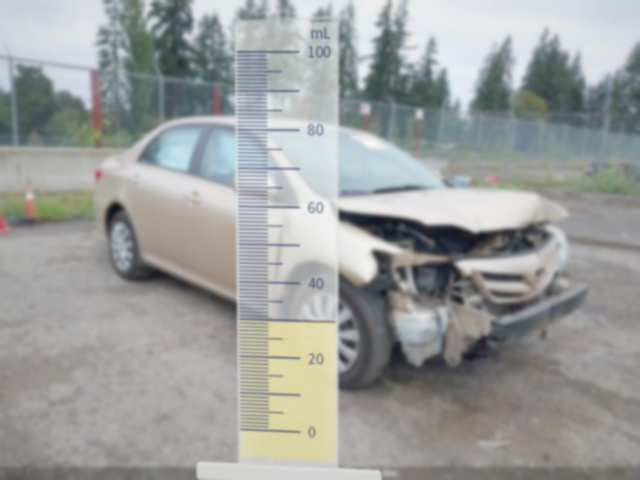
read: **30** mL
